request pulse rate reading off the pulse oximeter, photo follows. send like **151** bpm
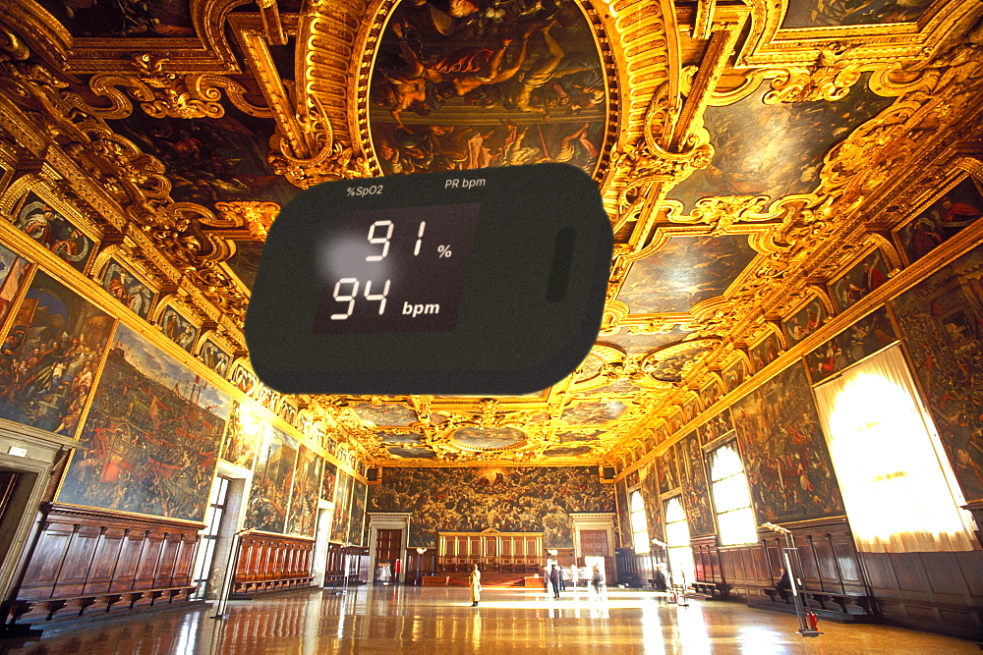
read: **94** bpm
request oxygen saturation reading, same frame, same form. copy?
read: **91** %
